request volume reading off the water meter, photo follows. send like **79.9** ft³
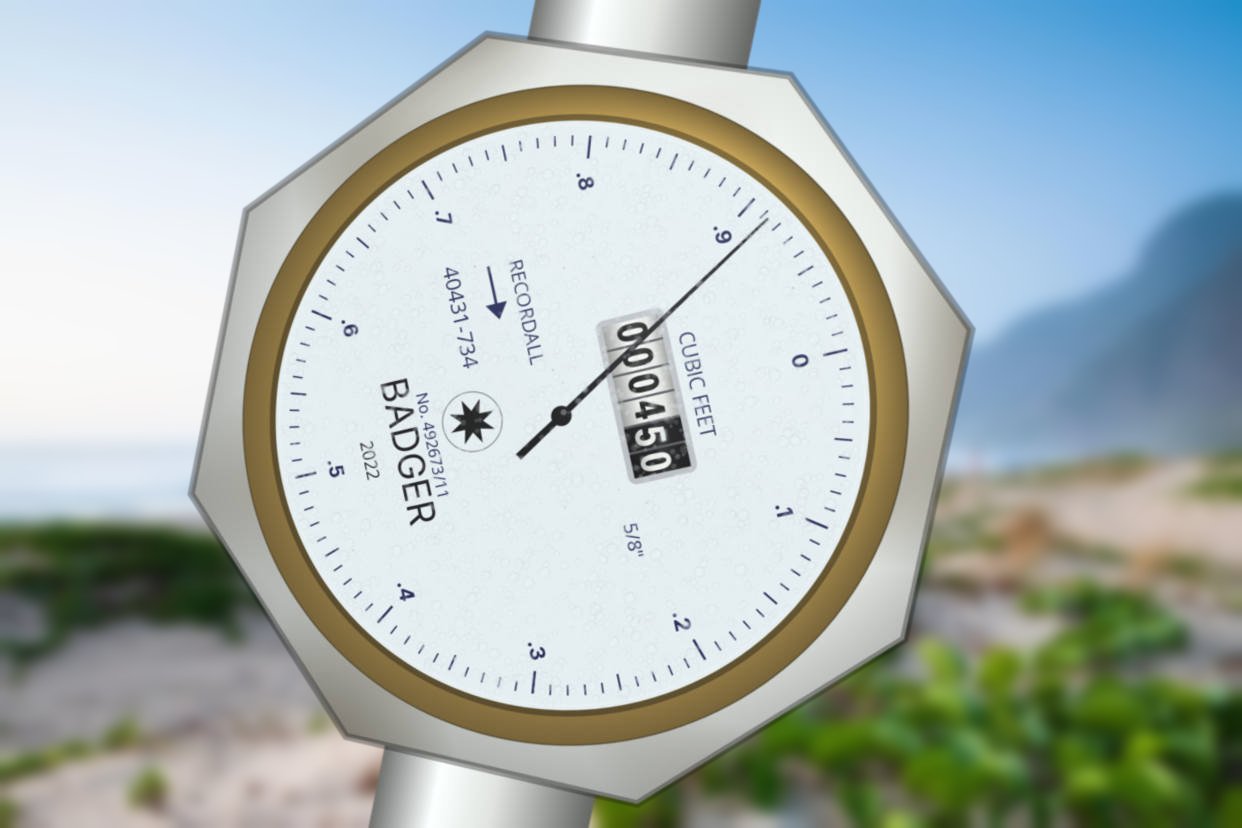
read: **449.91** ft³
